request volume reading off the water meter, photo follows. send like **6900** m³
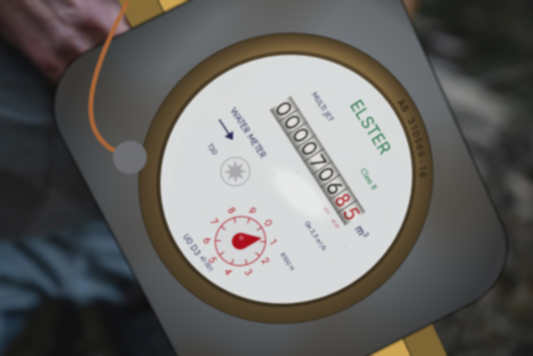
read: **706.850** m³
